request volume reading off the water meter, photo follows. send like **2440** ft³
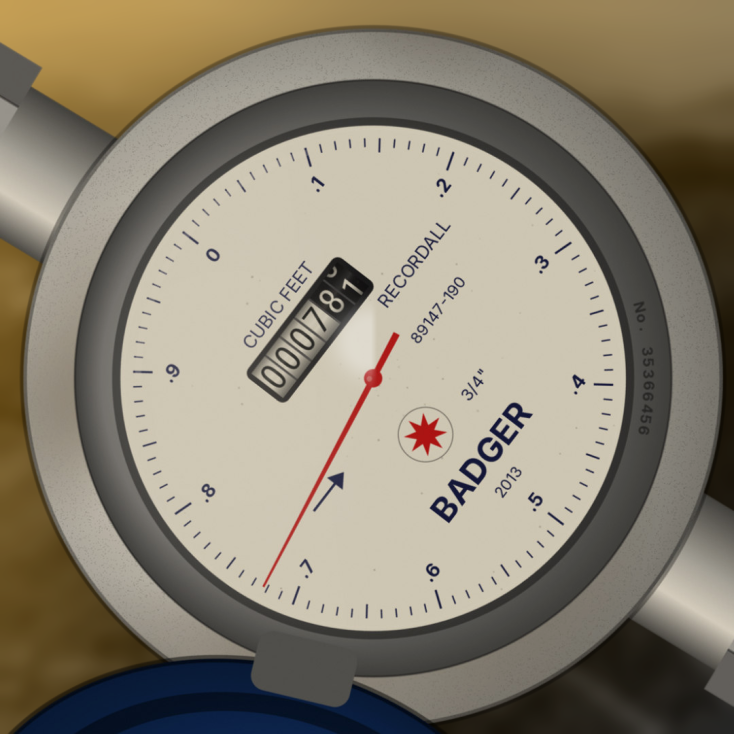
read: **780.72** ft³
